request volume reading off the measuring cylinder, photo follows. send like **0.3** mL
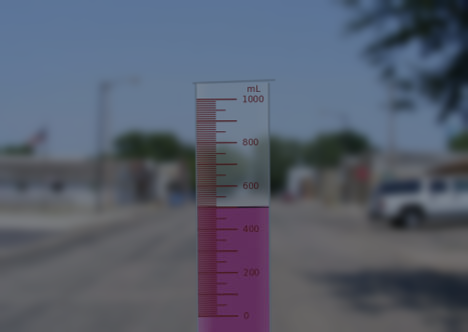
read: **500** mL
